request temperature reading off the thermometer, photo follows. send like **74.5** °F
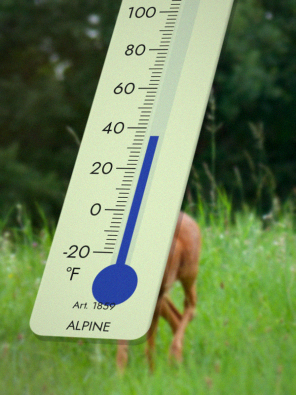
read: **36** °F
